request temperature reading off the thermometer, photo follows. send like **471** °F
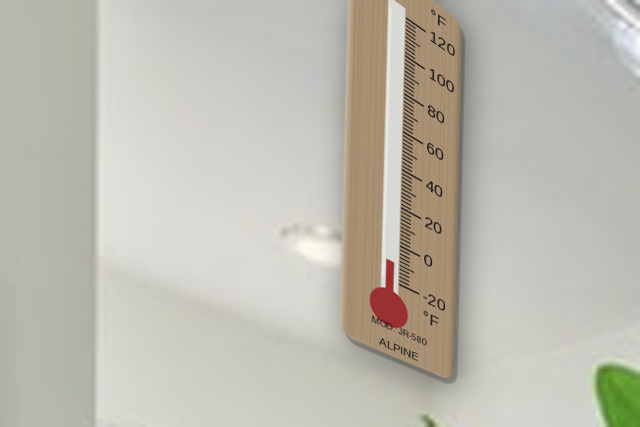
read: **-10** °F
